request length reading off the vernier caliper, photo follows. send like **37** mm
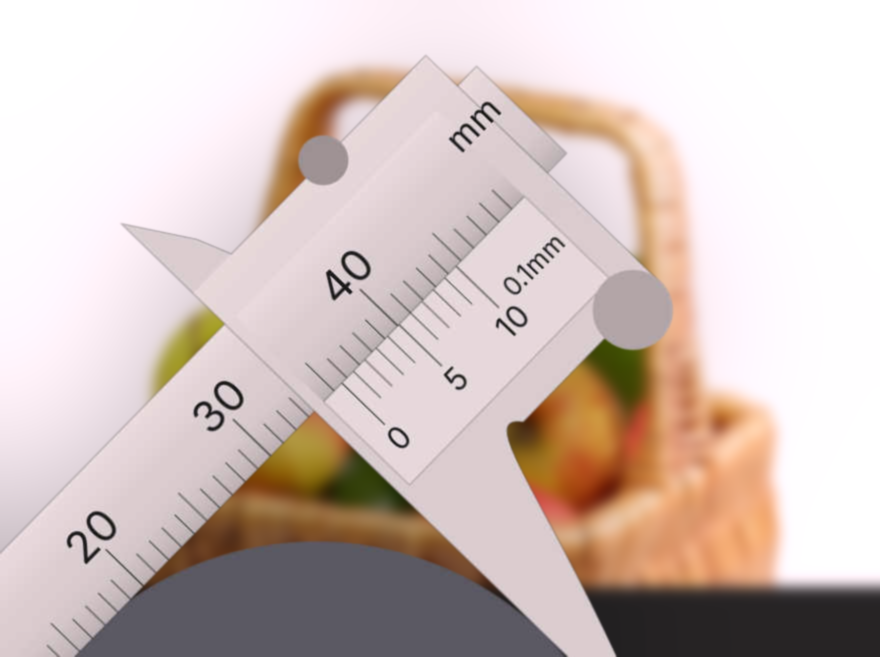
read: **35.6** mm
